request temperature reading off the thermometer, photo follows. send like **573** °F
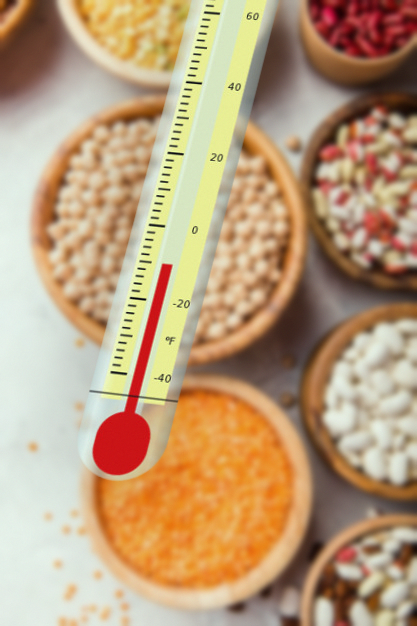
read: **-10** °F
